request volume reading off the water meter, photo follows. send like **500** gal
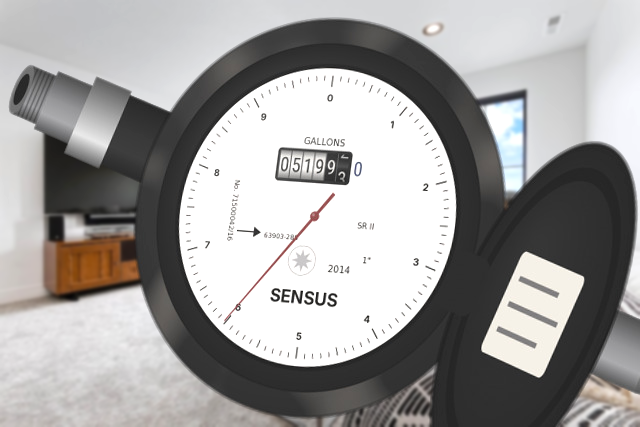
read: **519926.0** gal
